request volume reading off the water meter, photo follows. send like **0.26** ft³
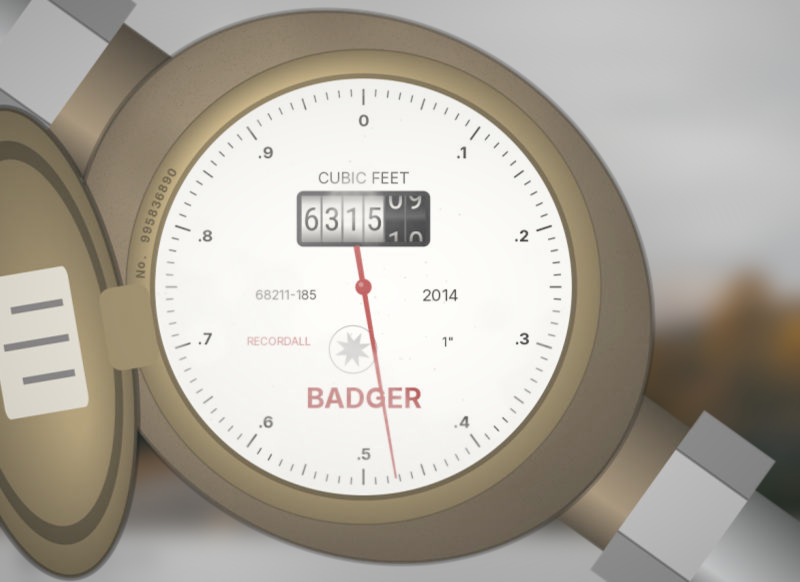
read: **631509.47** ft³
